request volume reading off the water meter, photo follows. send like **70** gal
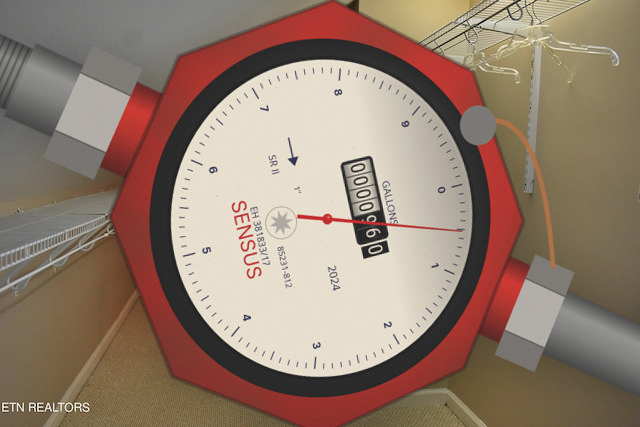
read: **960.5** gal
